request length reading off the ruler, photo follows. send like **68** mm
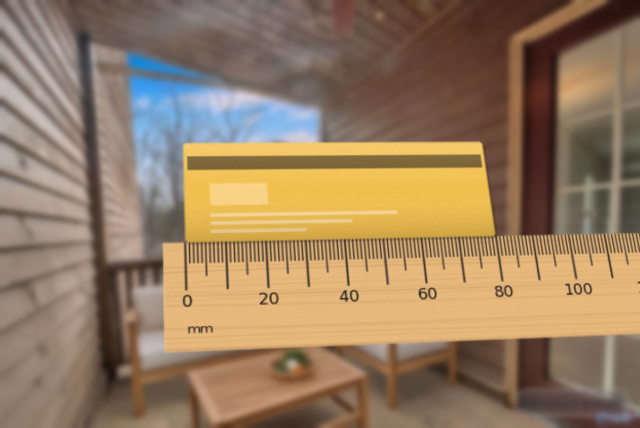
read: **80** mm
